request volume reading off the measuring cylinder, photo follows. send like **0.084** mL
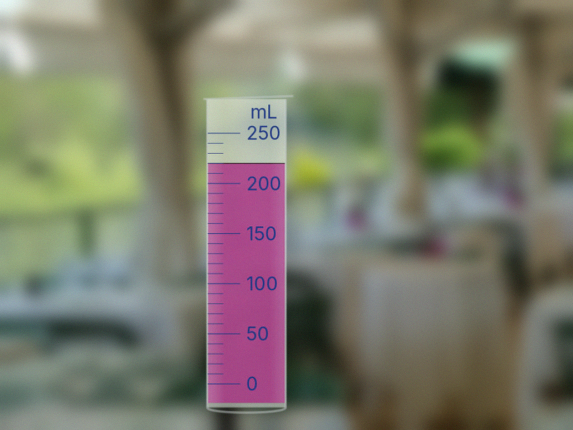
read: **220** mL
